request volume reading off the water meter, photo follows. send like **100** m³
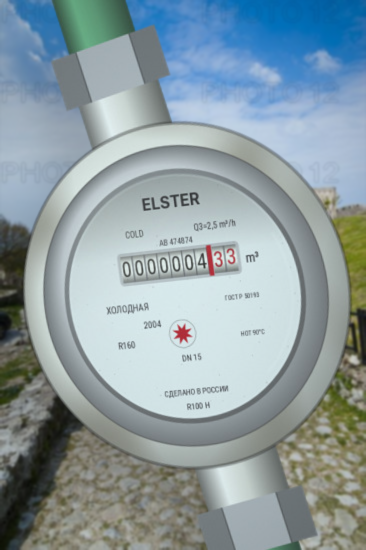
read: **4.33** m³
